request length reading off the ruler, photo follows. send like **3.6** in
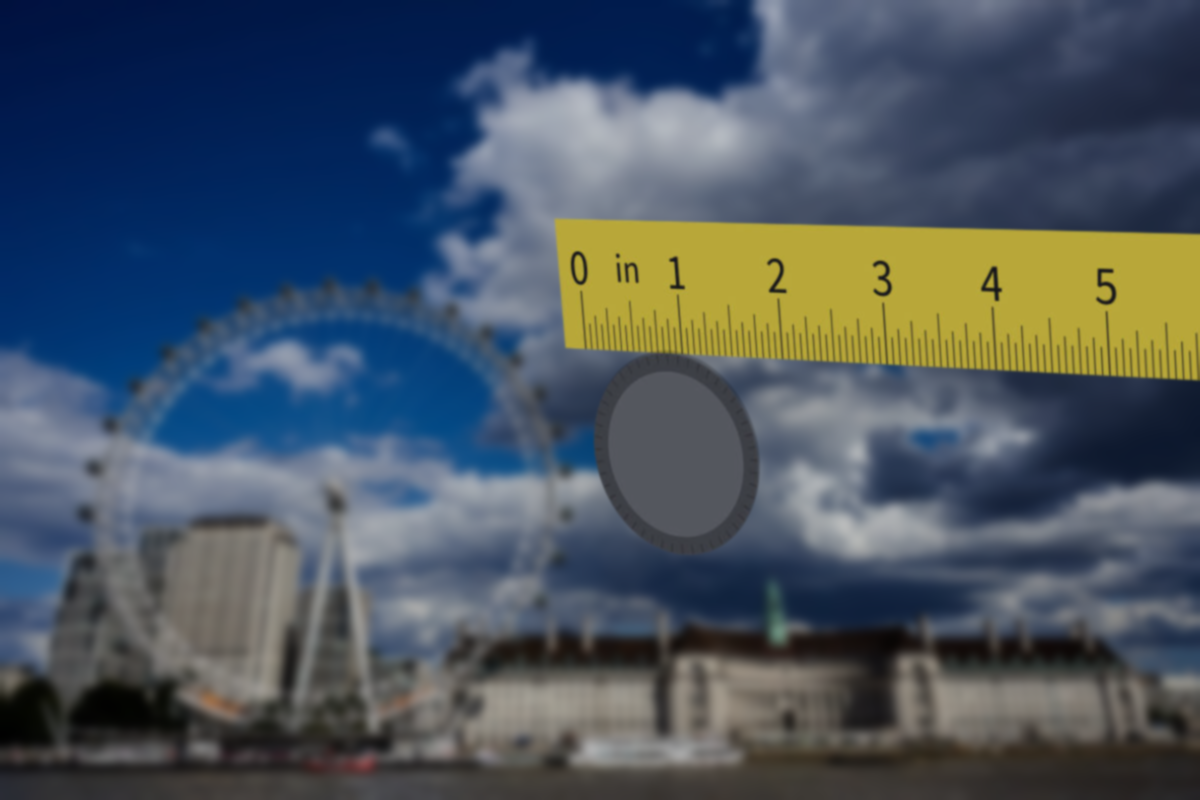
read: **1.6875** in
